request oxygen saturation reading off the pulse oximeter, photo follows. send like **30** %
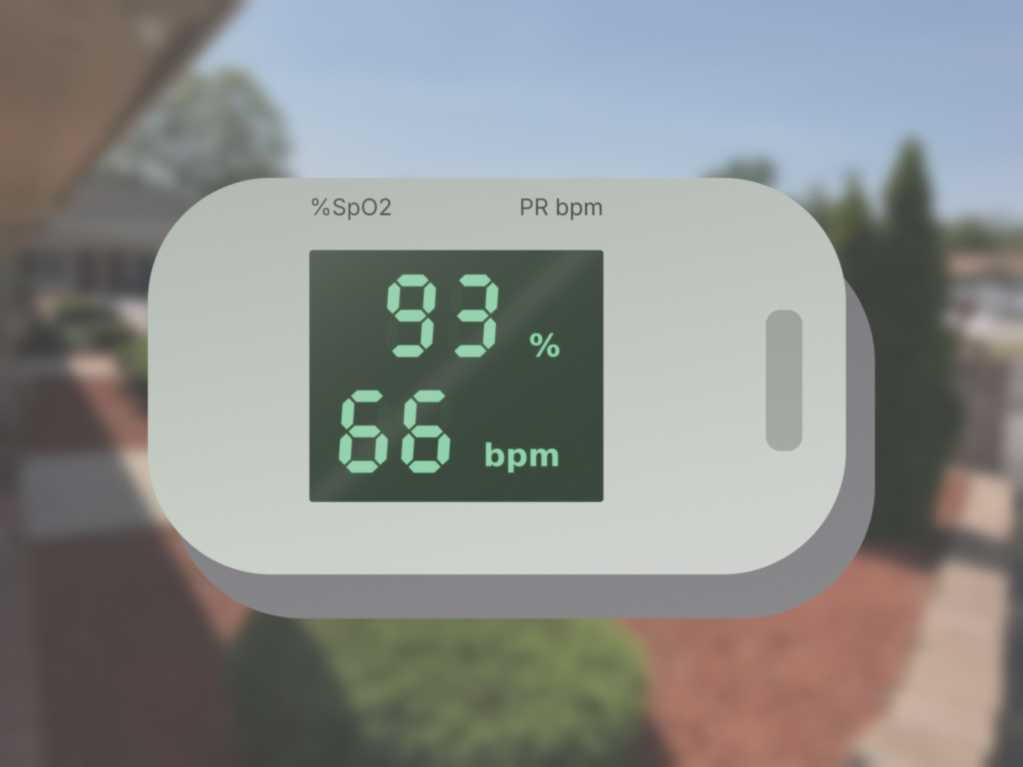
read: **93** %
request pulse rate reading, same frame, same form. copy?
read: **66** bpm
